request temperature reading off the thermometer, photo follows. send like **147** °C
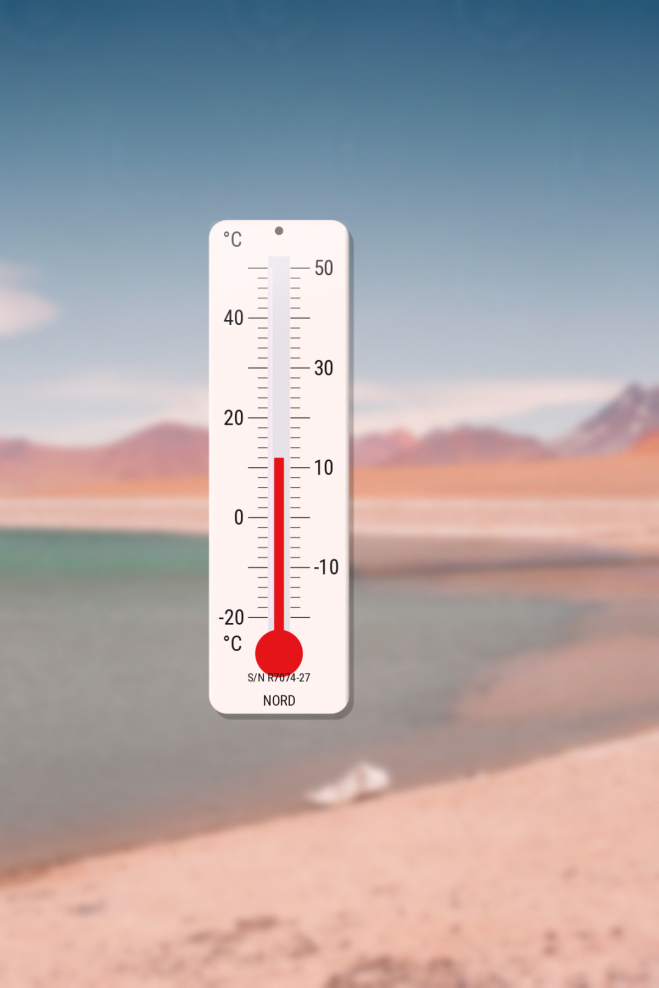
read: **12** °C
